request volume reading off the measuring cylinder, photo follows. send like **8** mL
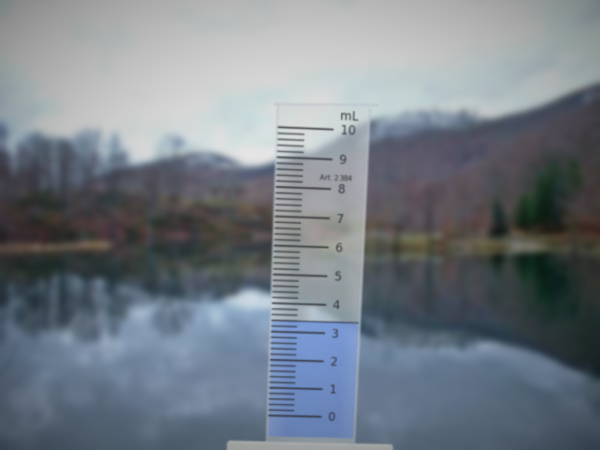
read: **3.4** mL
